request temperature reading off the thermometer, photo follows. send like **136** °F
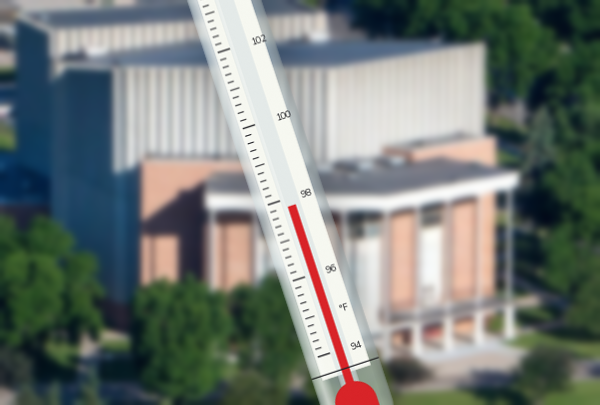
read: **97.8** °F
